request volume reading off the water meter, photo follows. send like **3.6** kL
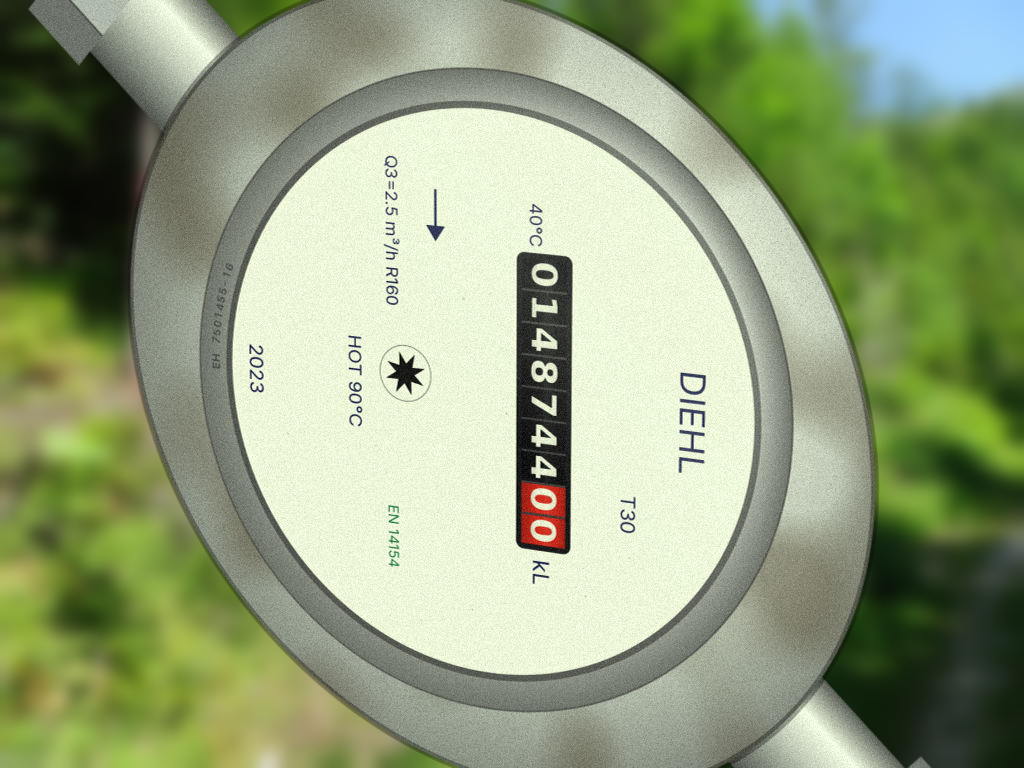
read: **148744.00** kL
